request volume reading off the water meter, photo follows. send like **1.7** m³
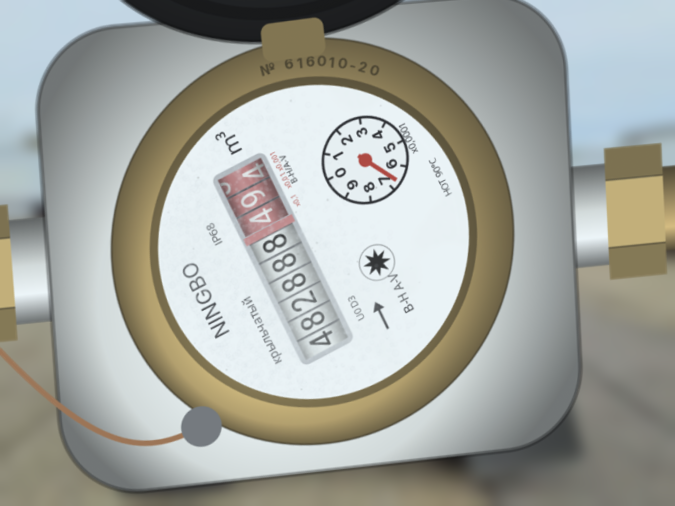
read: **482888.4936** m³
